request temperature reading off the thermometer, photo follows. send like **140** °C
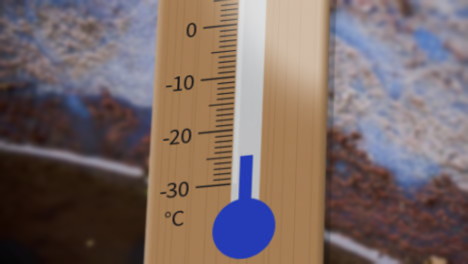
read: **-25** °C
